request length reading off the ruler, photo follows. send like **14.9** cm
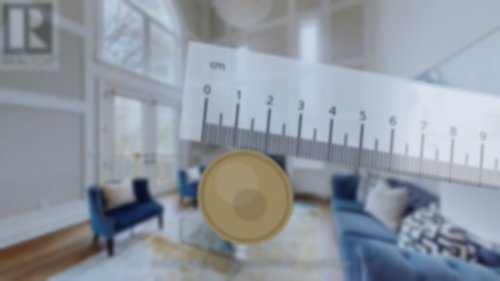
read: **3** cm
